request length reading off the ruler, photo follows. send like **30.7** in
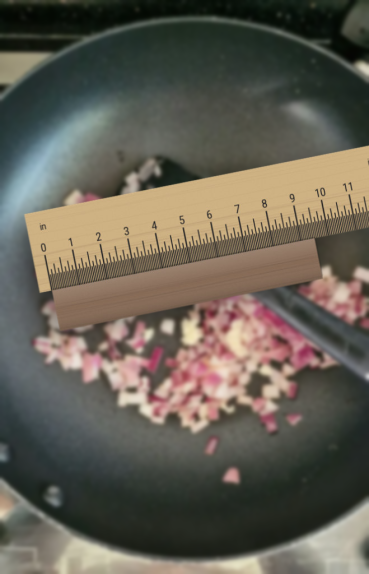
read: **9.5** in
